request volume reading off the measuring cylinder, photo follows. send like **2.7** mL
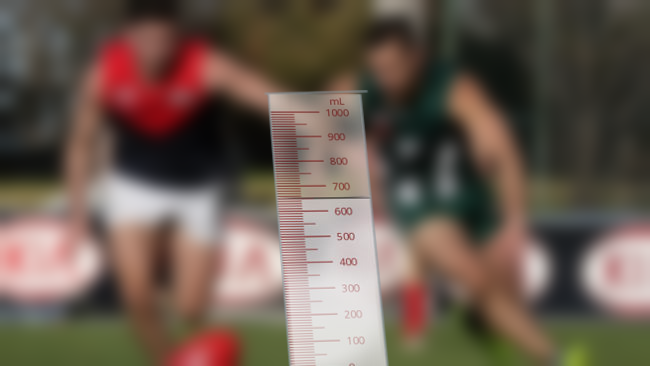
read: **650** mL
